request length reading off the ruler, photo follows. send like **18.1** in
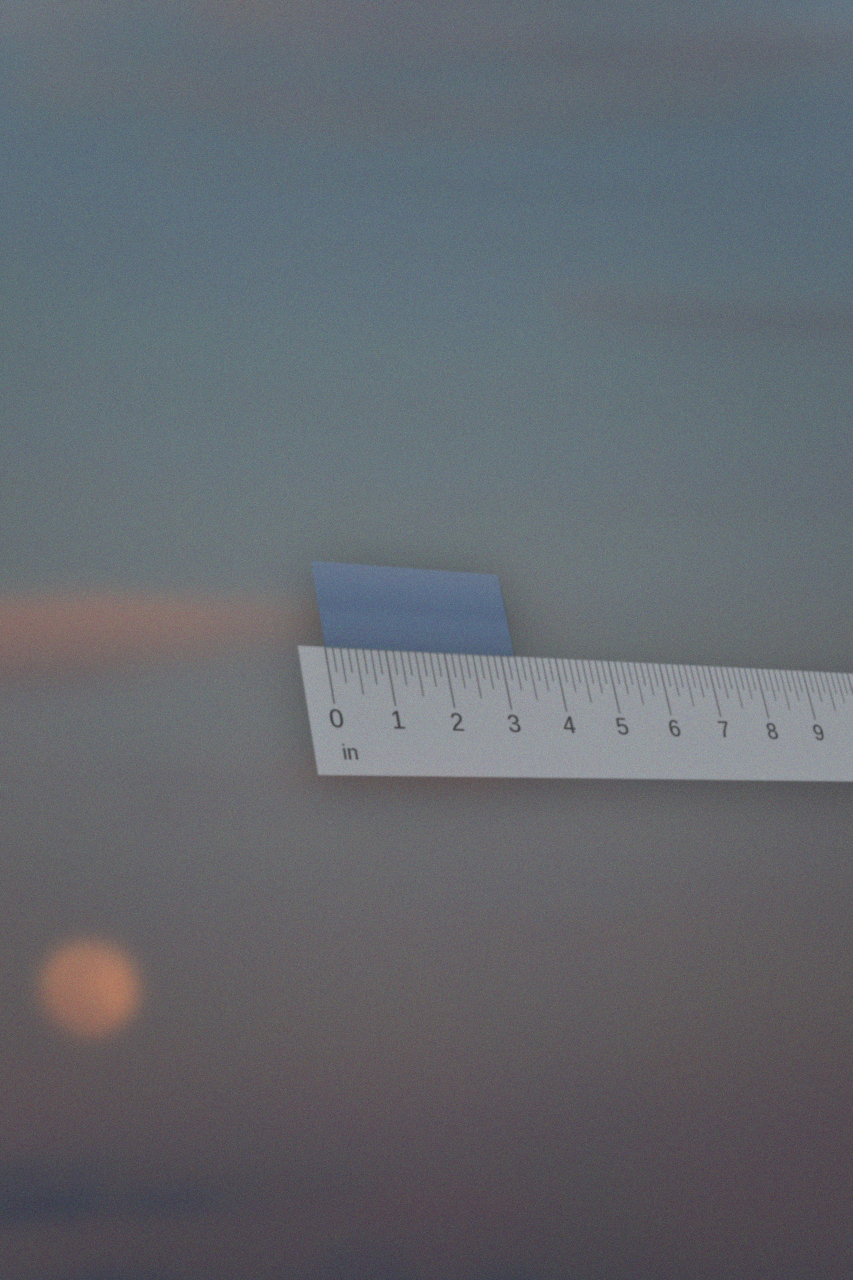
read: **3.25** in
